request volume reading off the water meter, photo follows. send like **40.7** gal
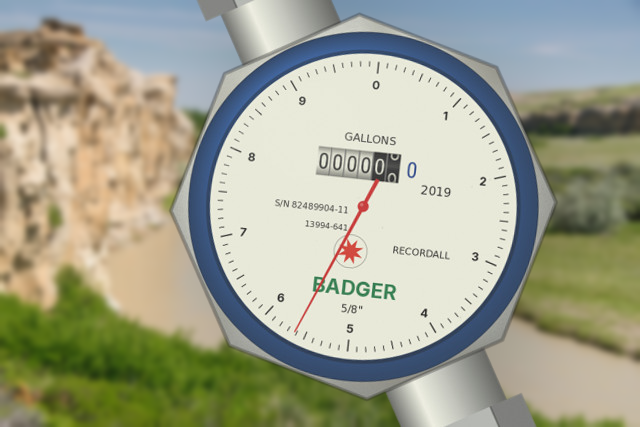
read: **85.6** gal
